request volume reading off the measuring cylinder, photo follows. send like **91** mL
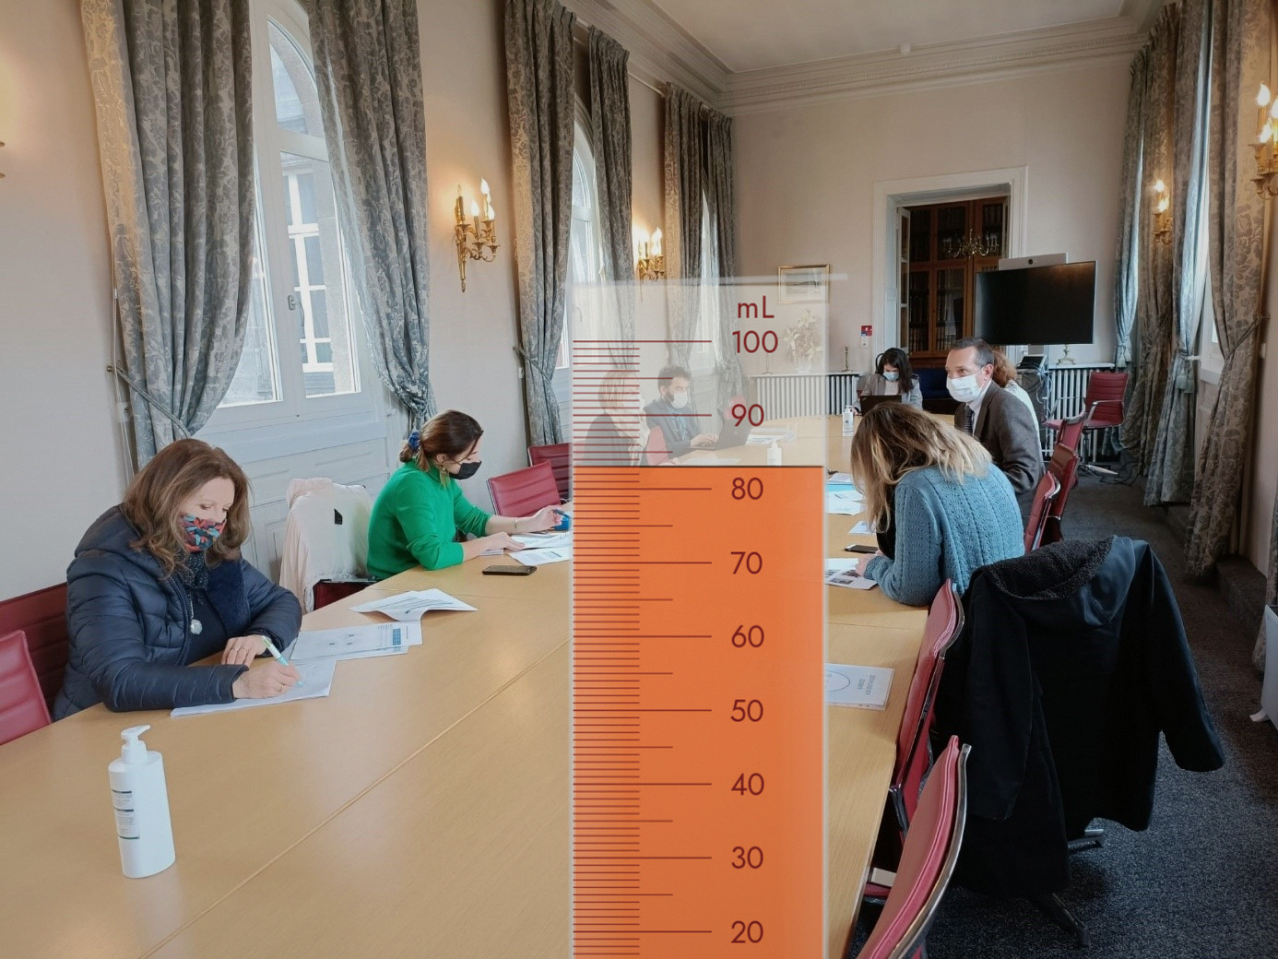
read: **83** mL
